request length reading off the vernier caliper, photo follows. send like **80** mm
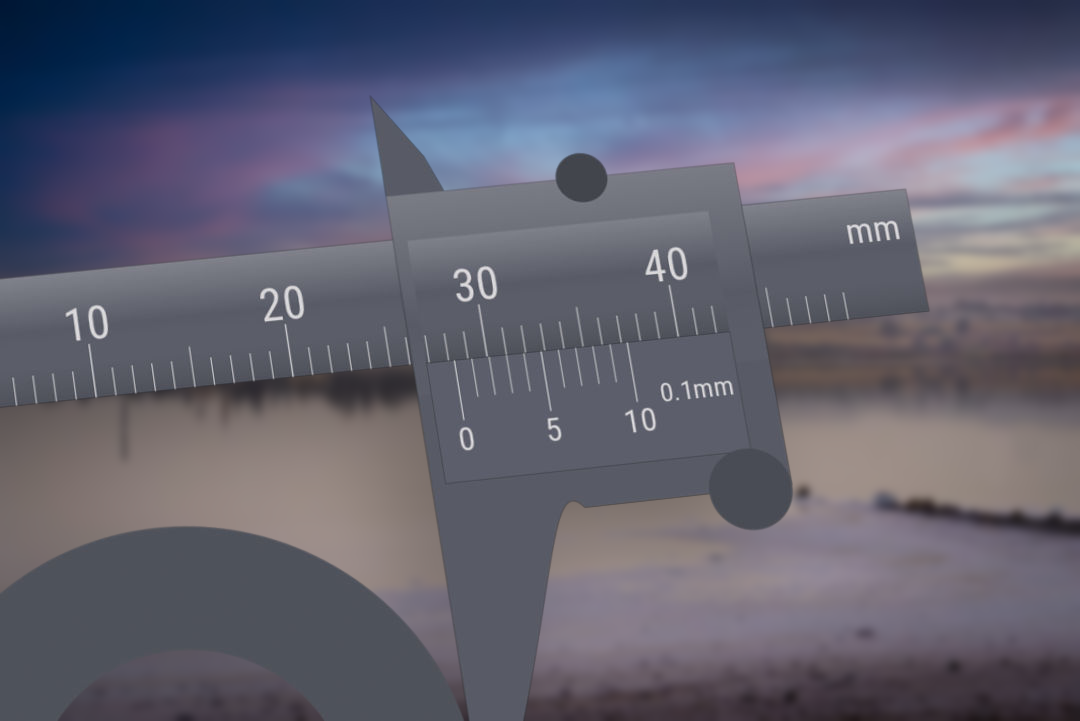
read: **28.3** mm
